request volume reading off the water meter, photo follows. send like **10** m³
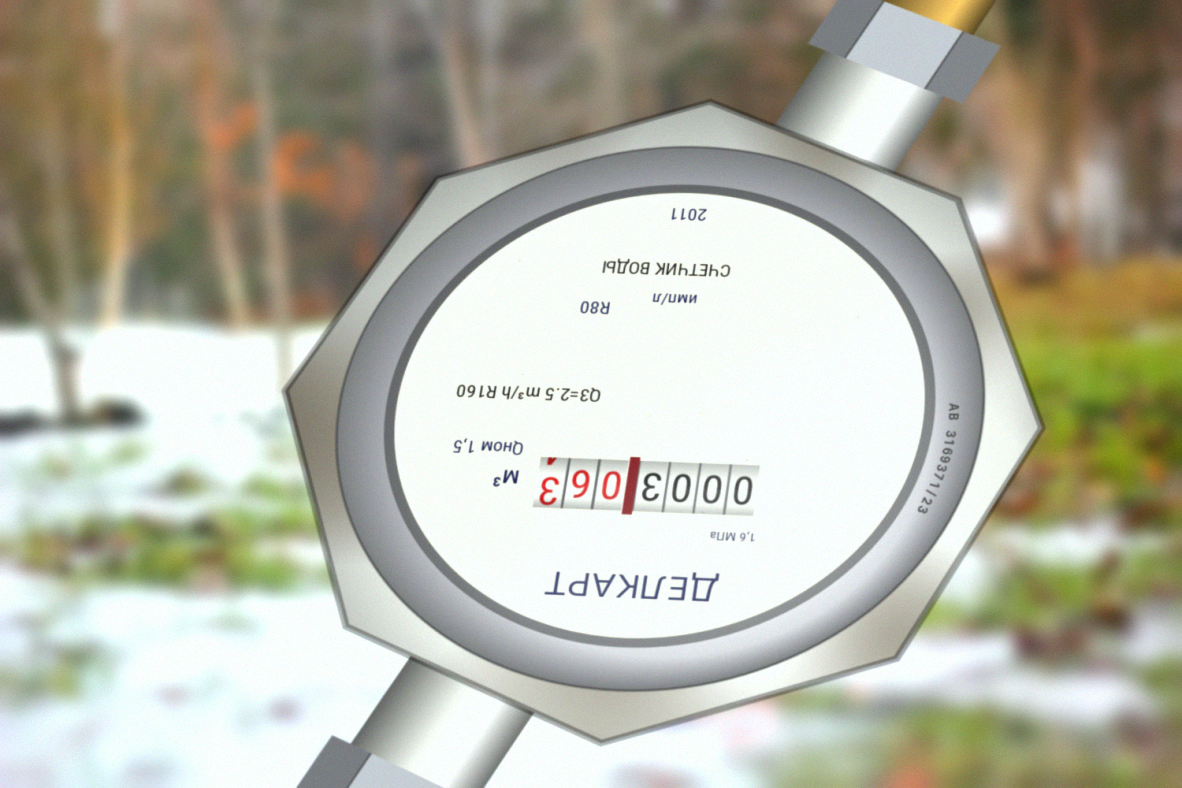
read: **3.063** m³
